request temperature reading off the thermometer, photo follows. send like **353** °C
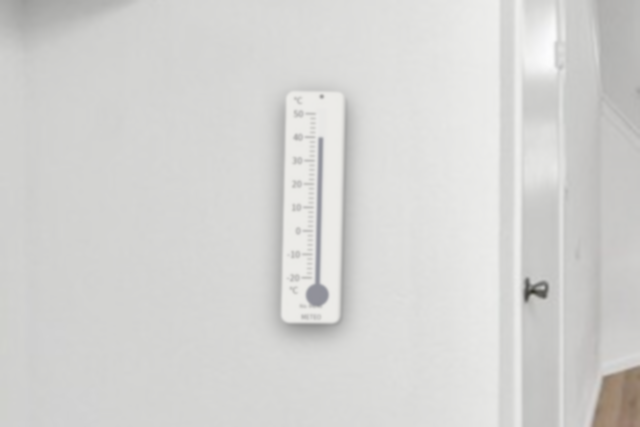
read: **40** °C
